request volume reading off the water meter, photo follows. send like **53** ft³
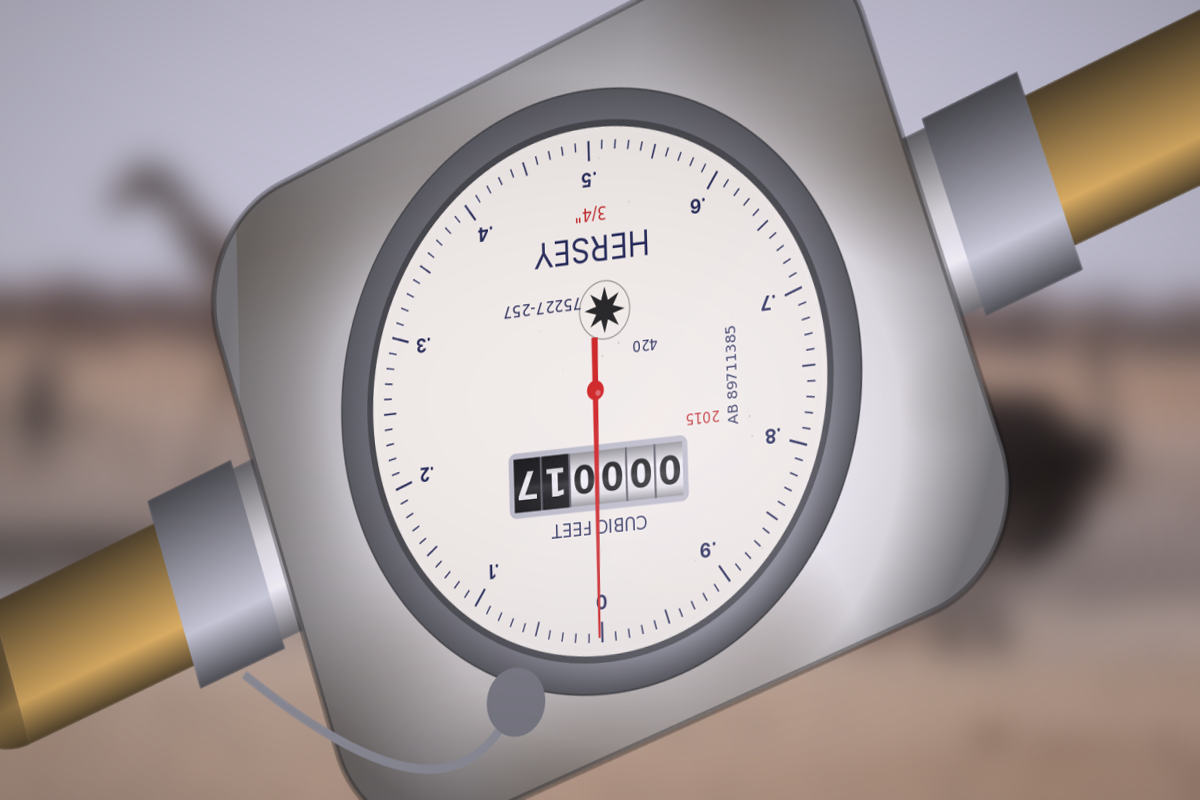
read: **17.00** ft³
